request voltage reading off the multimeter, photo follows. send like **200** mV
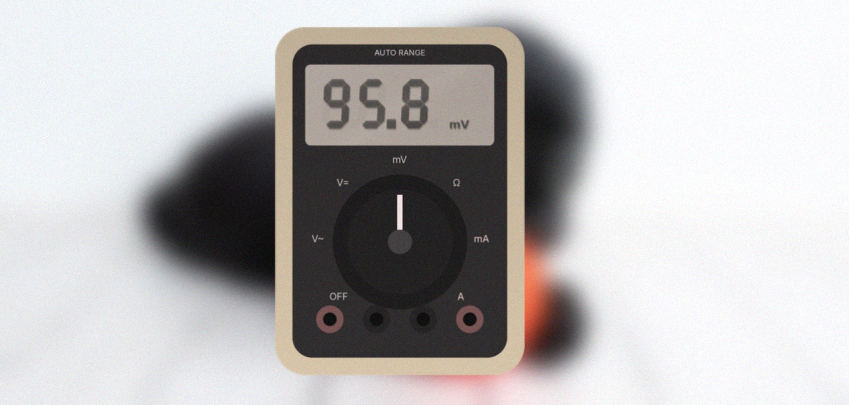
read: **95.8** mV
